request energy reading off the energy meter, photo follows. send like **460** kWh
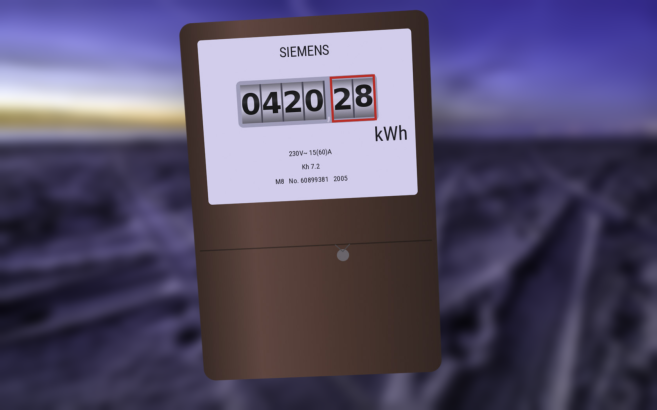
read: **420.28** kWh
